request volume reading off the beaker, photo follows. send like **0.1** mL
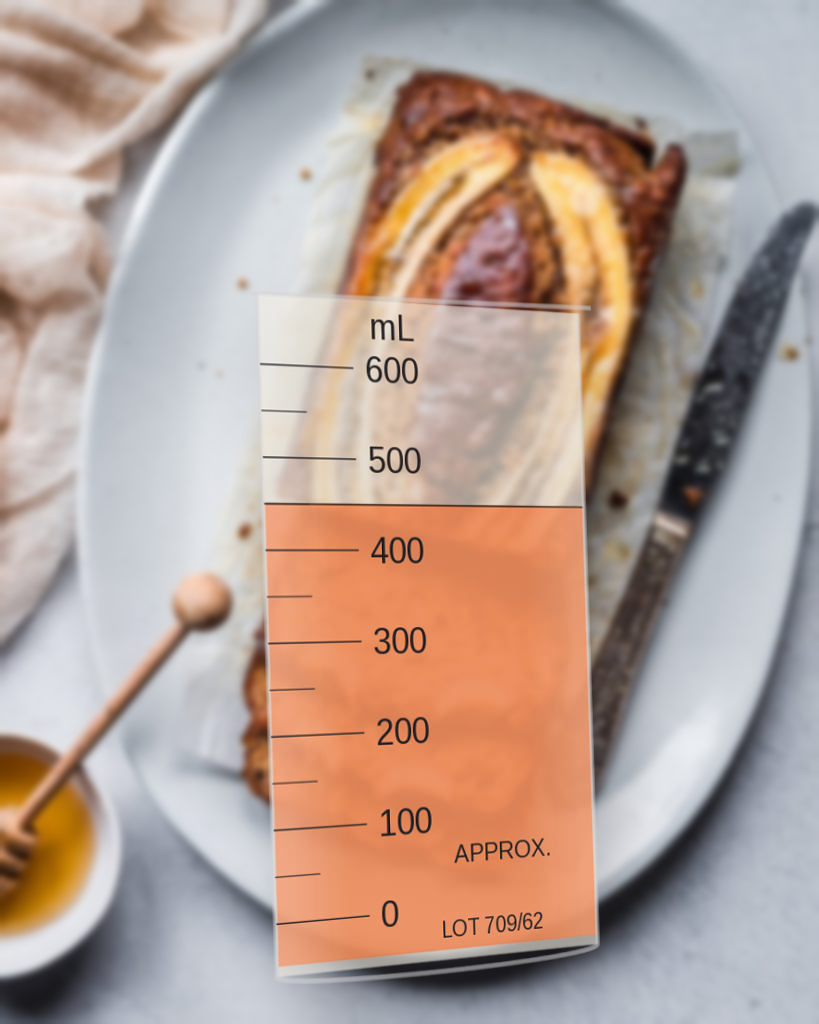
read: **450** mL
